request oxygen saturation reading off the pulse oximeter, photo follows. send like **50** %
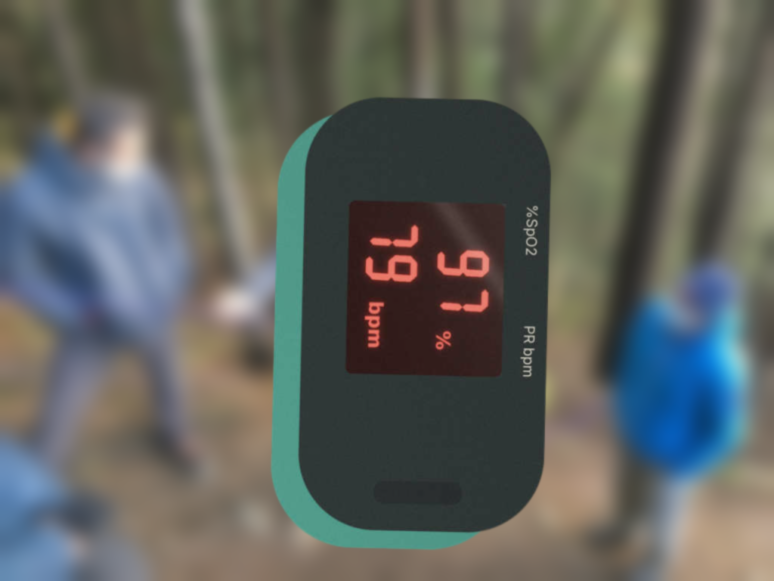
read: **97** %
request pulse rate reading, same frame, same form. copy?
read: **79** bpm
